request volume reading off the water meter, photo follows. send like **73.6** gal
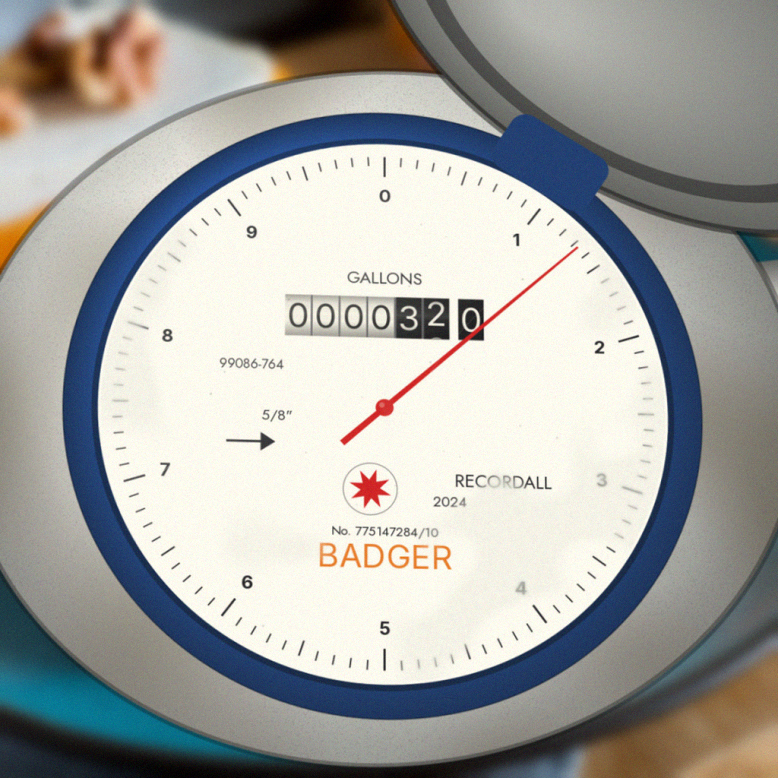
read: **321.3** gal
